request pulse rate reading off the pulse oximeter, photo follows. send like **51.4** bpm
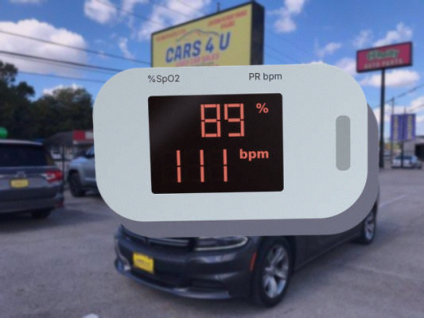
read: **111** bpm
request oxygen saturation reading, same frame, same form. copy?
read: **89** %
